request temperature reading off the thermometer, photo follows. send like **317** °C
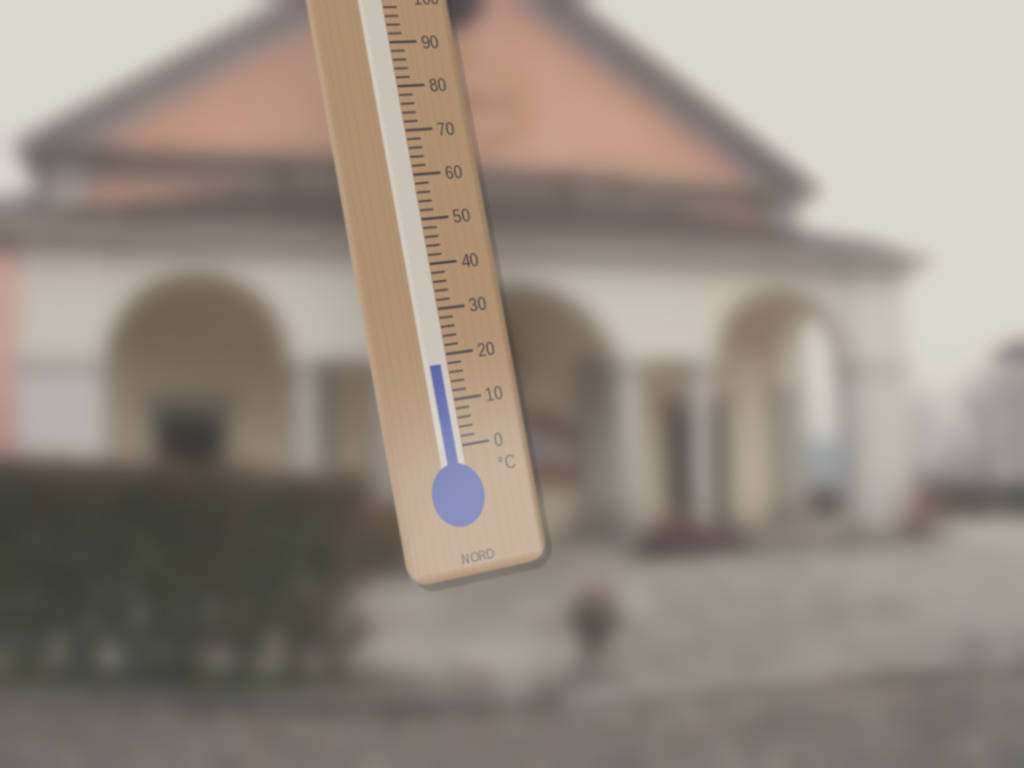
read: **18** °C
